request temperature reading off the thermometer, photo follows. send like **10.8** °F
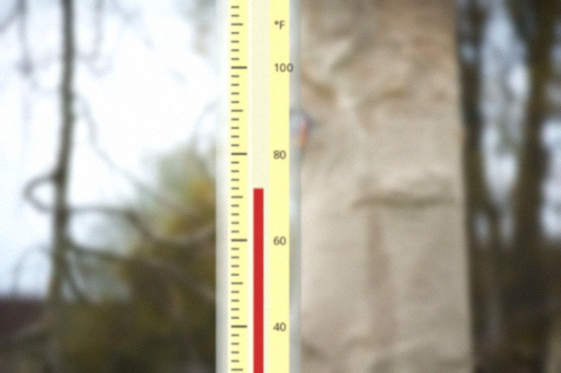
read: **72** °F
